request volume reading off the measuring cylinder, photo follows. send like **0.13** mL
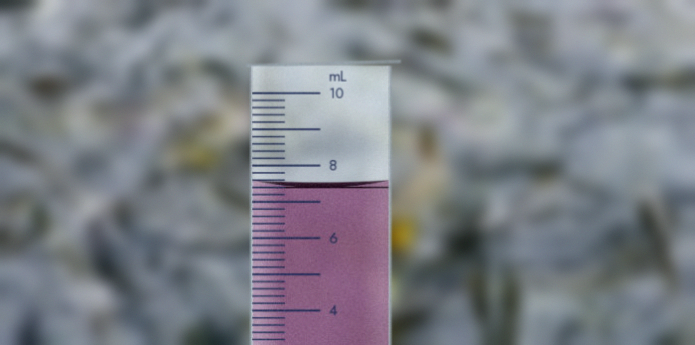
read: **7.4** mL
